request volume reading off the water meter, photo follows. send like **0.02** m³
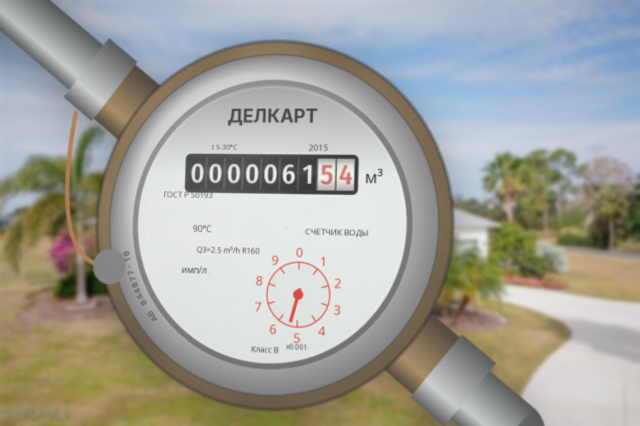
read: **61.545** m³
